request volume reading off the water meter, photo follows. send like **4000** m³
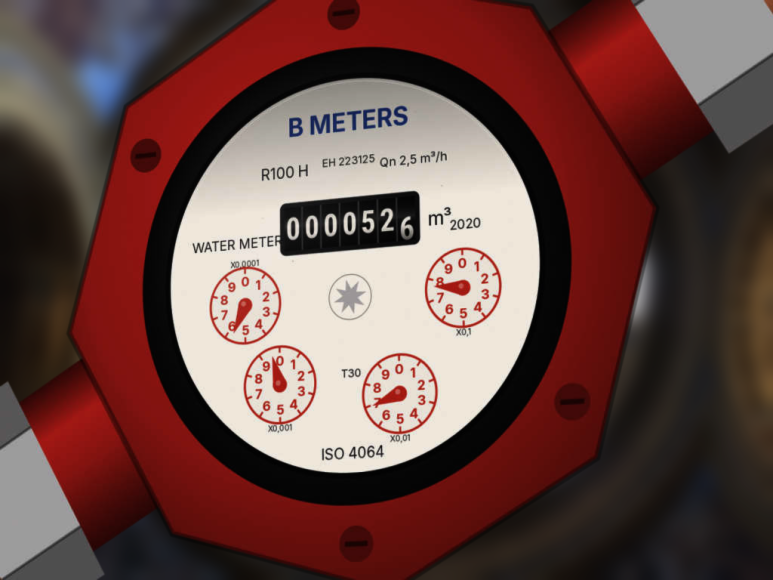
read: **525.7695** m³
